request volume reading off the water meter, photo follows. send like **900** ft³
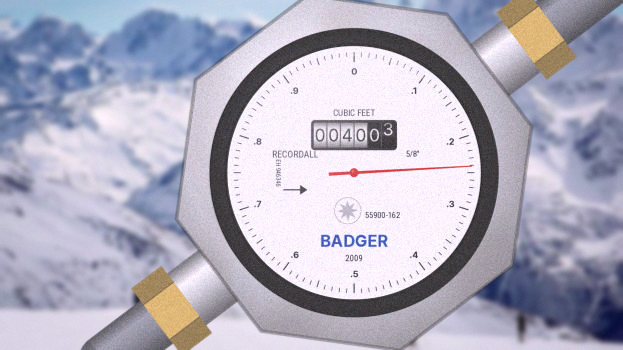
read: **4003.24** ft³
